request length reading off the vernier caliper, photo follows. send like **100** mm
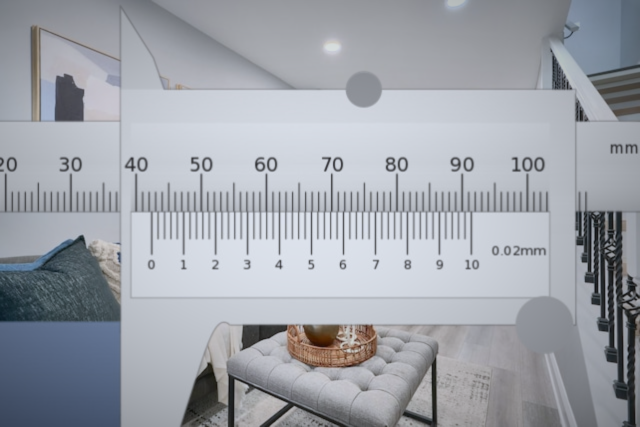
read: **42.4** mm
